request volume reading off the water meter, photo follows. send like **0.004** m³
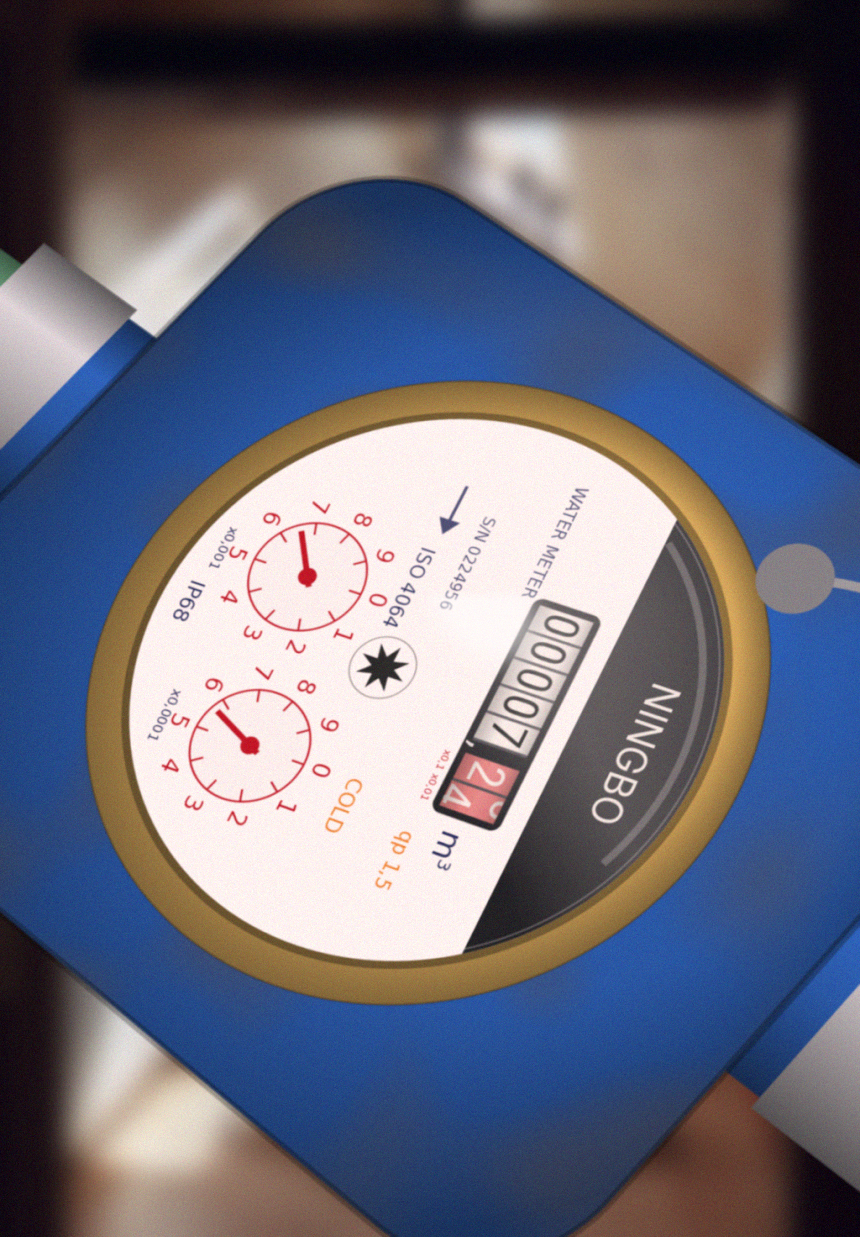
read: **7.2365** m³
